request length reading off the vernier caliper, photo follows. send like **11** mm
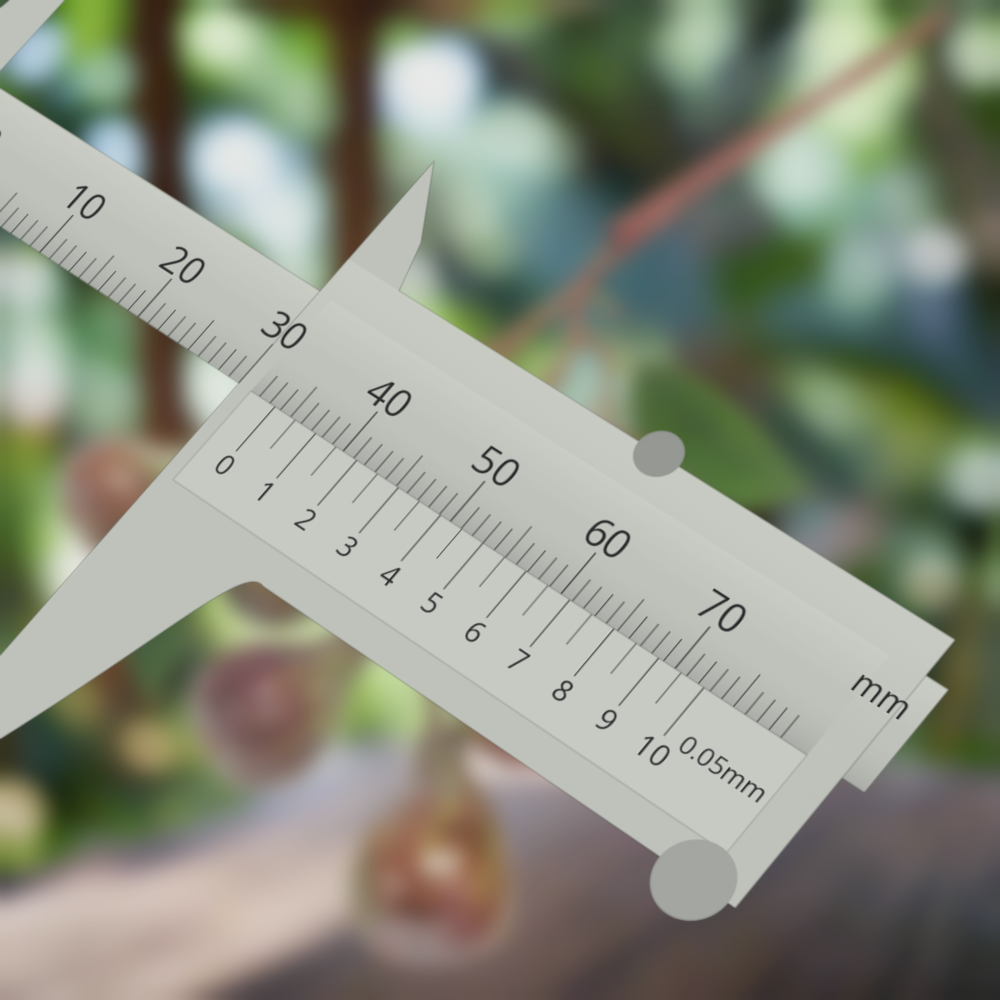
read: **33.5** mm
